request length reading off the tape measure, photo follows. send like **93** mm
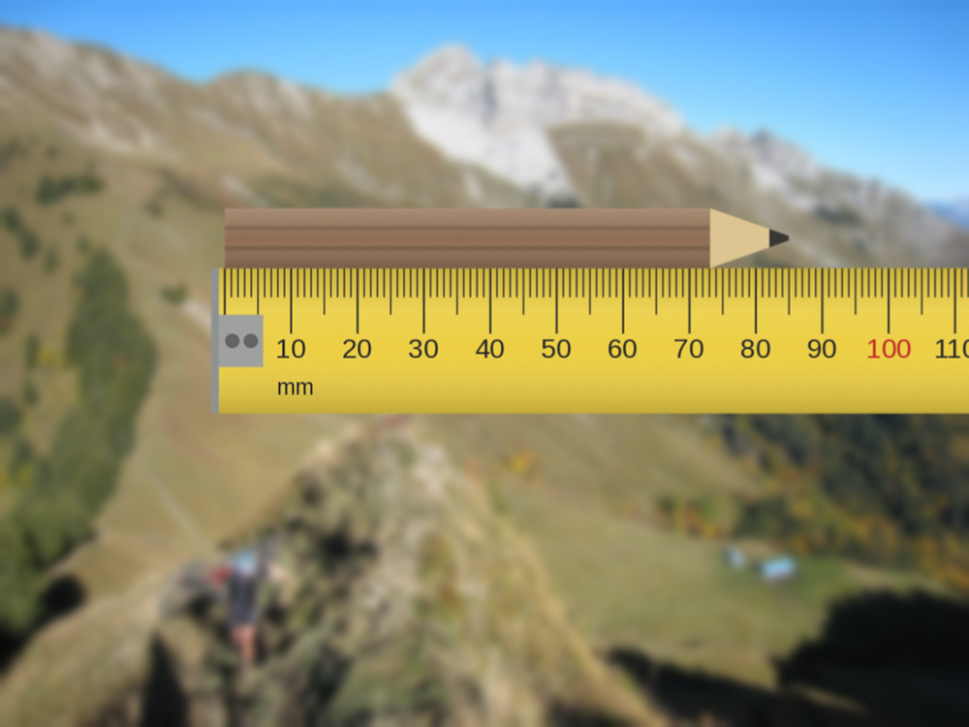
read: **85** mm
